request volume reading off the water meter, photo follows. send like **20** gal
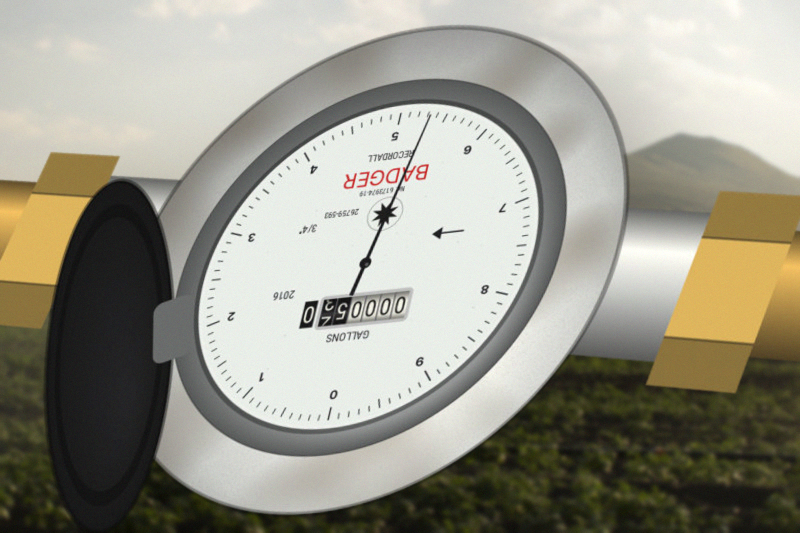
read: **525.3** gal
